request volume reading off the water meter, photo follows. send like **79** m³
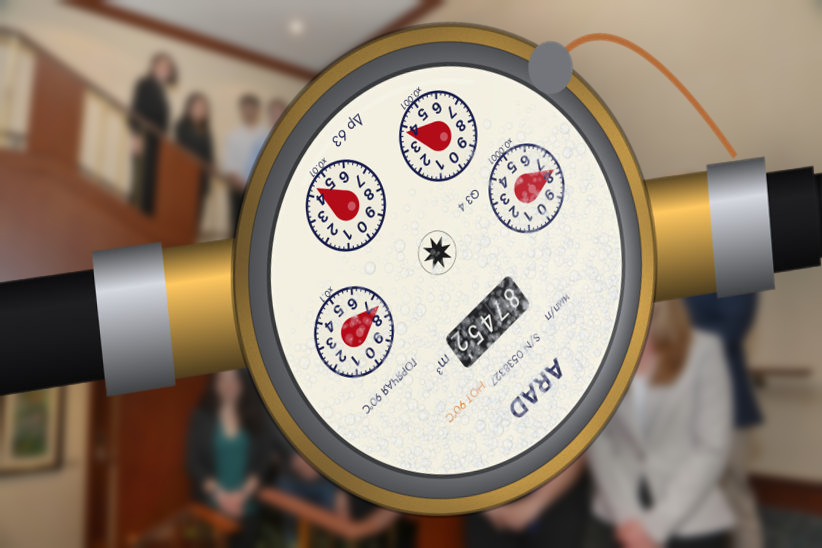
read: **87451.7437** m³
